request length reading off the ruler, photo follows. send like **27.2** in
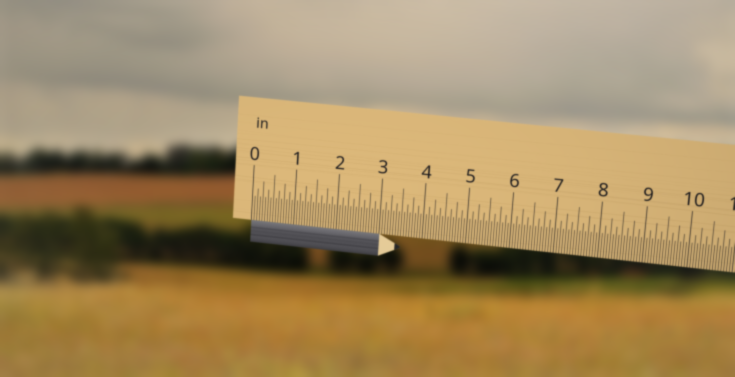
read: **3.5** in
